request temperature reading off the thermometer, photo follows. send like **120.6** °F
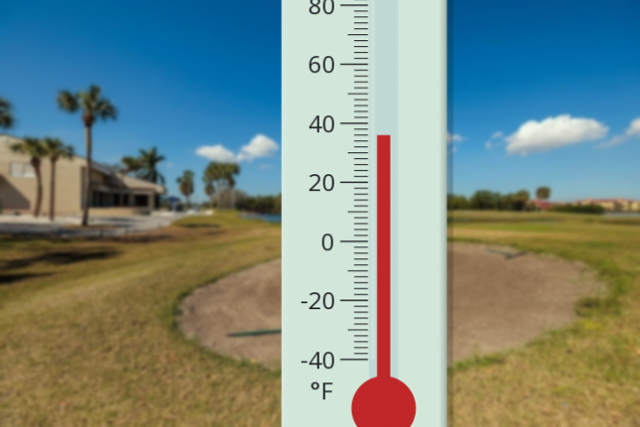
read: **36** °F
